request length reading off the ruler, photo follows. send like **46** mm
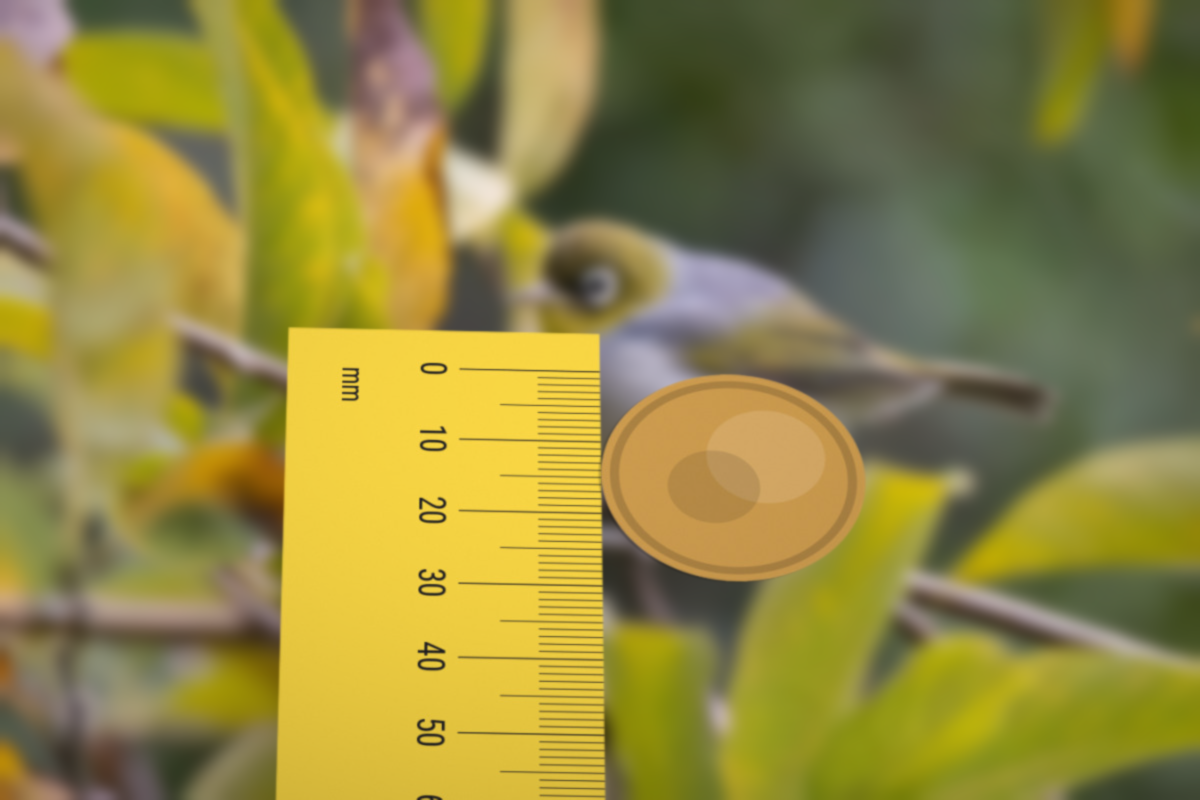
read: **29** mm
